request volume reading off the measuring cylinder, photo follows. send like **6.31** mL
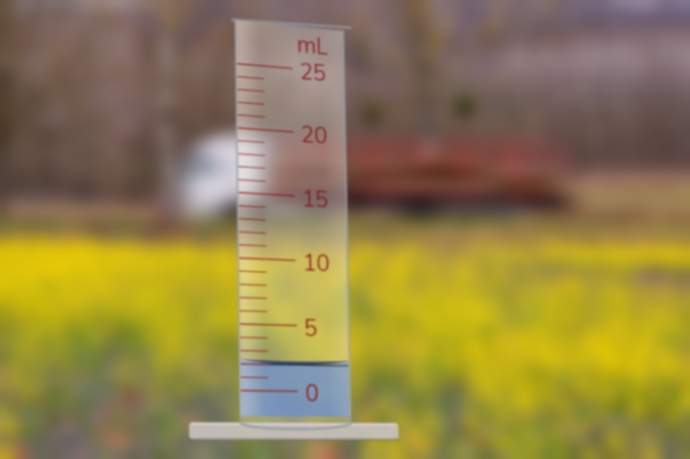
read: **2** mL
